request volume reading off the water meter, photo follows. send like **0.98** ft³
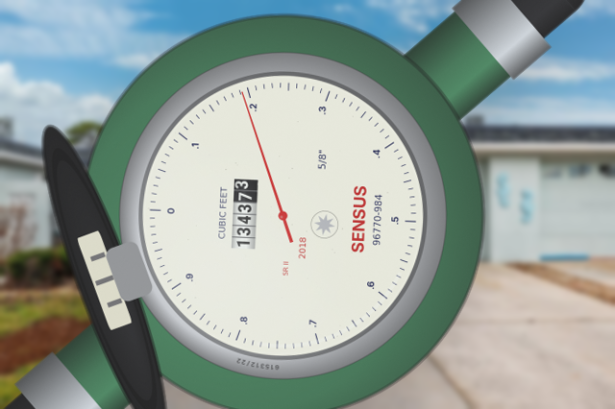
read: **134373.19** ft³
